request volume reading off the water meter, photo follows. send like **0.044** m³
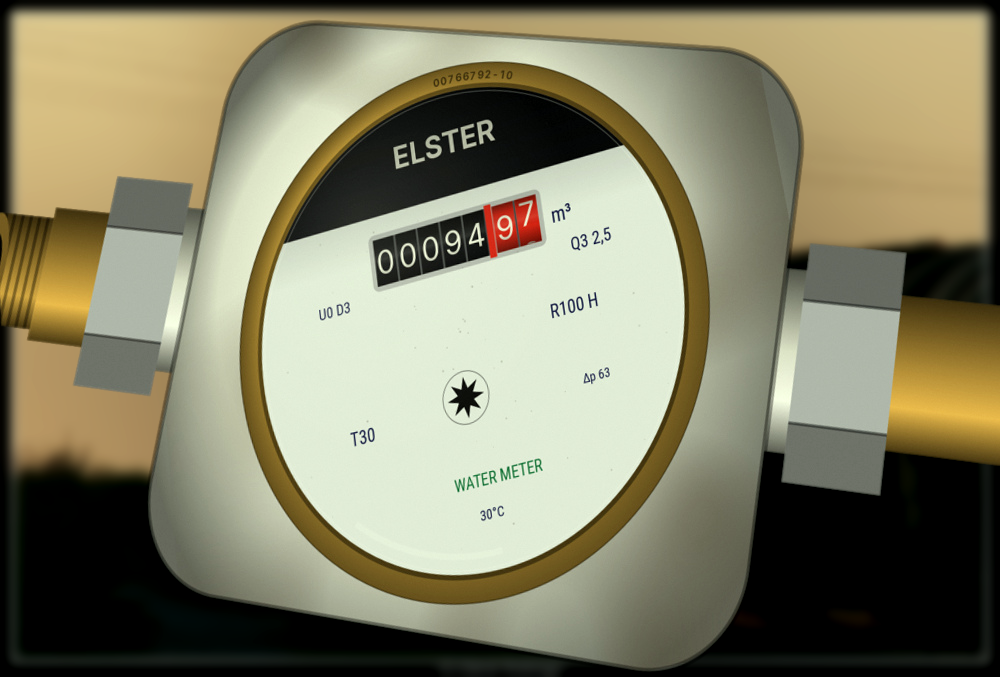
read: **94.97** m³
